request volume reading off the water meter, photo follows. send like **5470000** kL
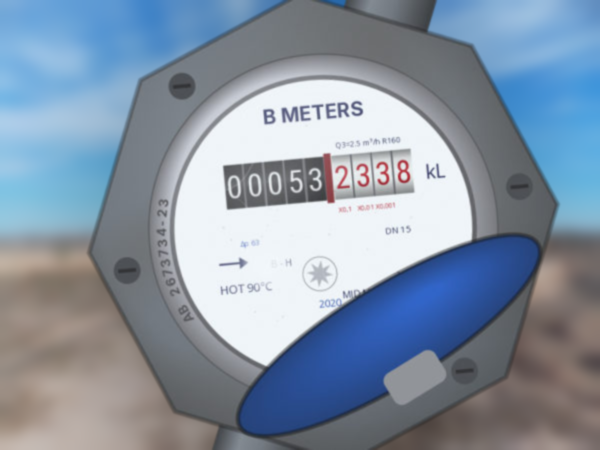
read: **53.2338** kL
